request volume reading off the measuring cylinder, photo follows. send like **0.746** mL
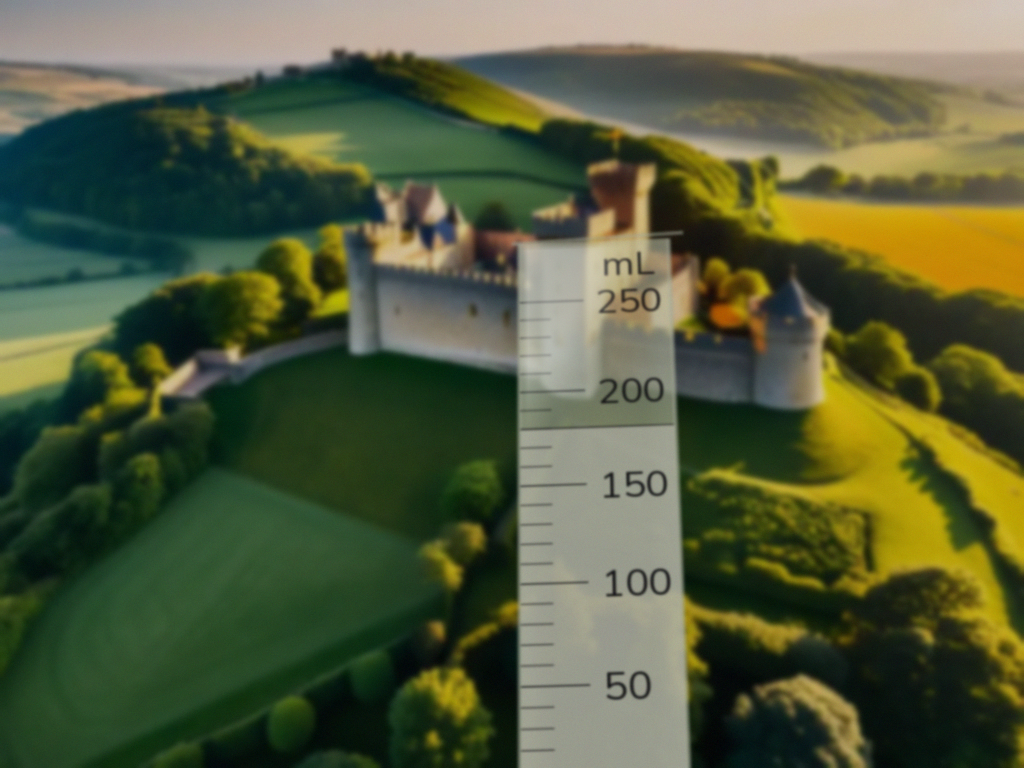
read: **180** mL
